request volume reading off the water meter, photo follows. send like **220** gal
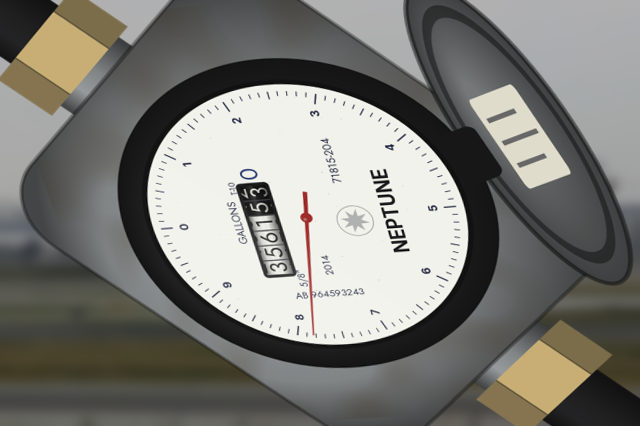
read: **3561527.8** gal
